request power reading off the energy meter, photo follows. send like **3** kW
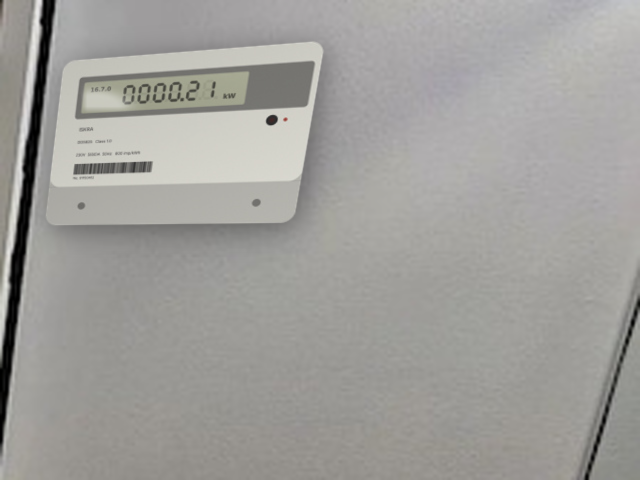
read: **0.21** kW
